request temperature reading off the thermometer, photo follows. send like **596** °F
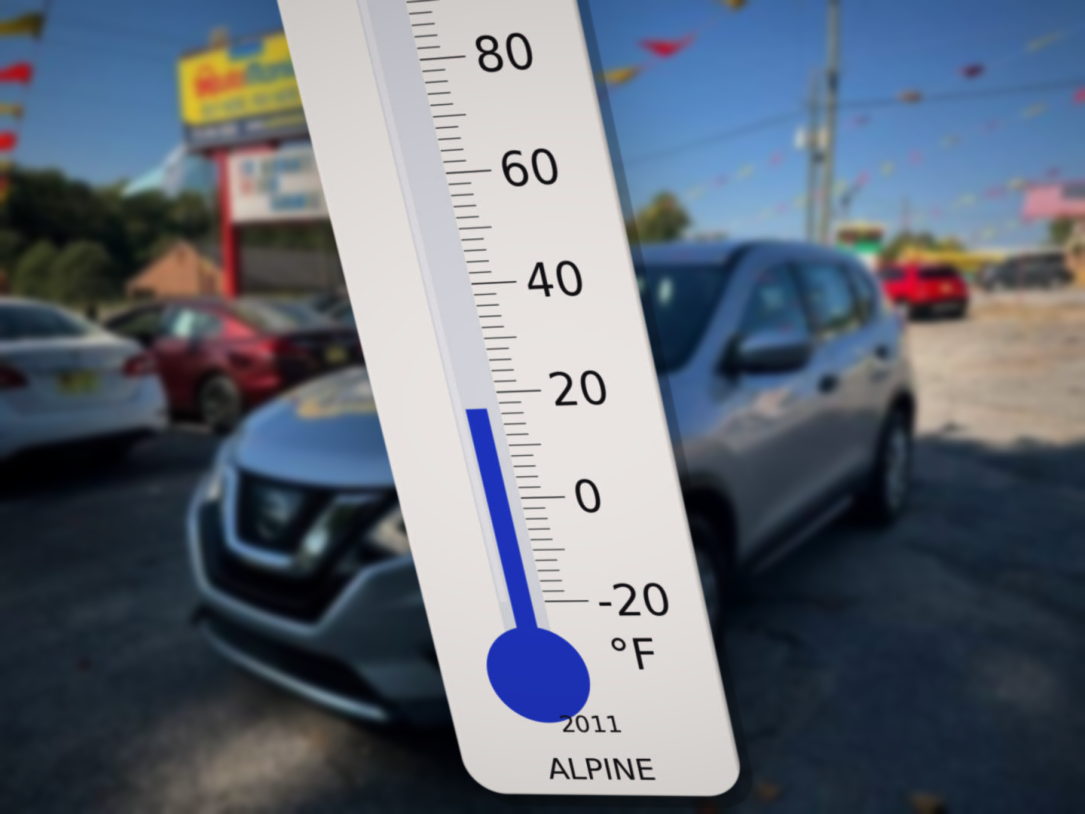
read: **17** °F
